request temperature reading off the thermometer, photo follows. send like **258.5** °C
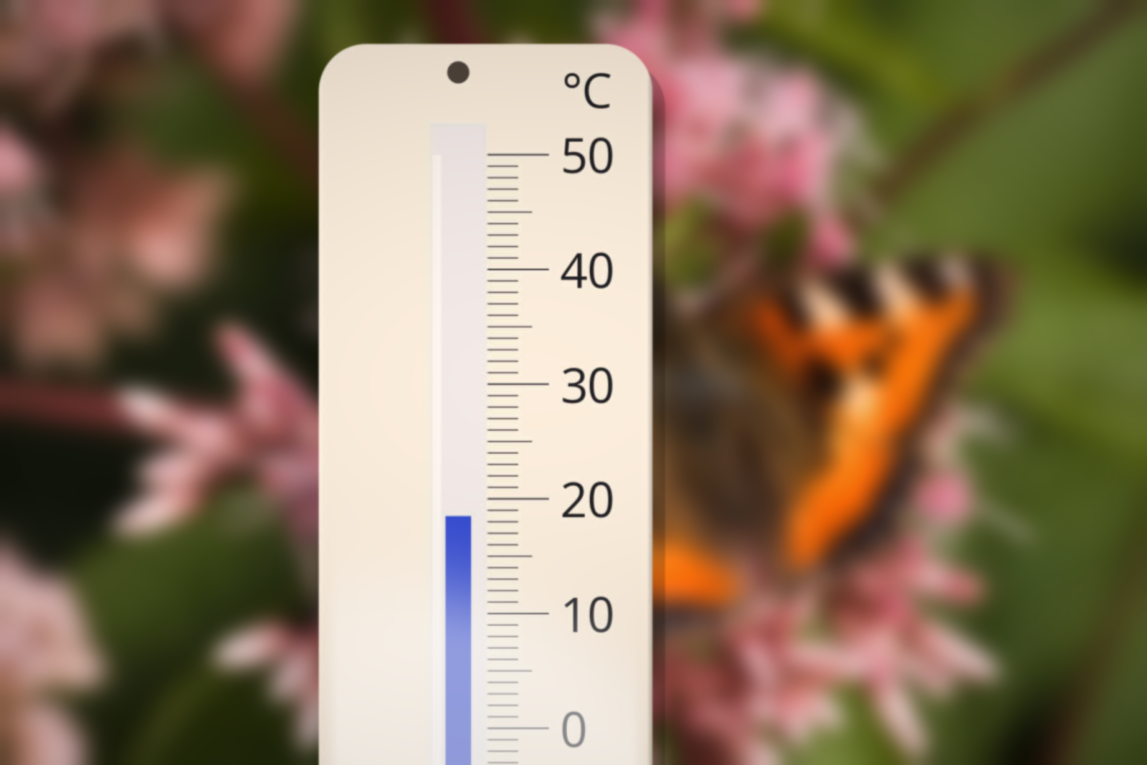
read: **18.5** °C
